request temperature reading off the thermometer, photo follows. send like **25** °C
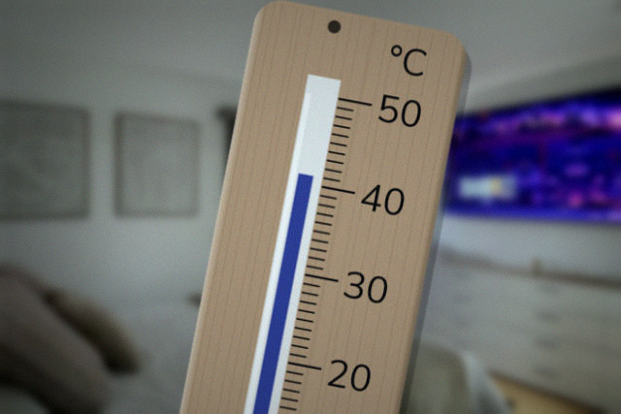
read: **41** °C
